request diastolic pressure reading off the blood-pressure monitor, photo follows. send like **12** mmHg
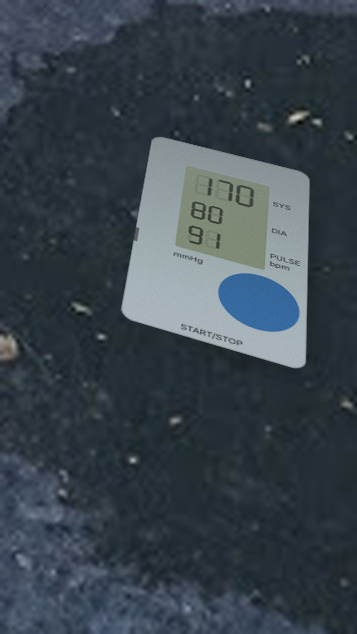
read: **80** mmHg
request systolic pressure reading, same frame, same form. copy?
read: **170** mmHg
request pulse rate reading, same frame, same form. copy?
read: **91** bpm
